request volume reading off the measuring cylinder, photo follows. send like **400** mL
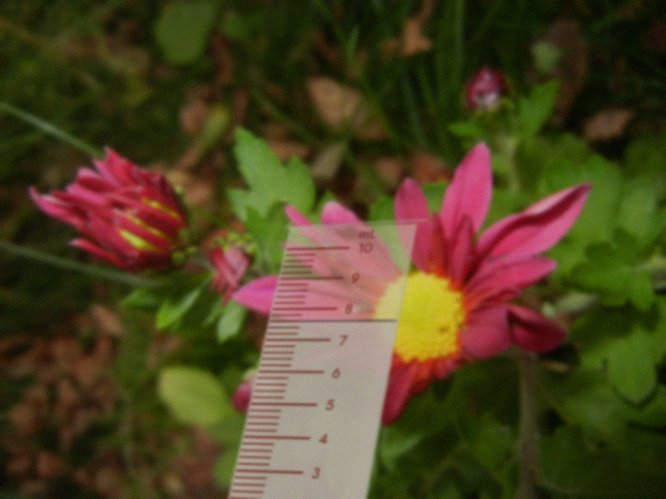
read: **7.6** mL
